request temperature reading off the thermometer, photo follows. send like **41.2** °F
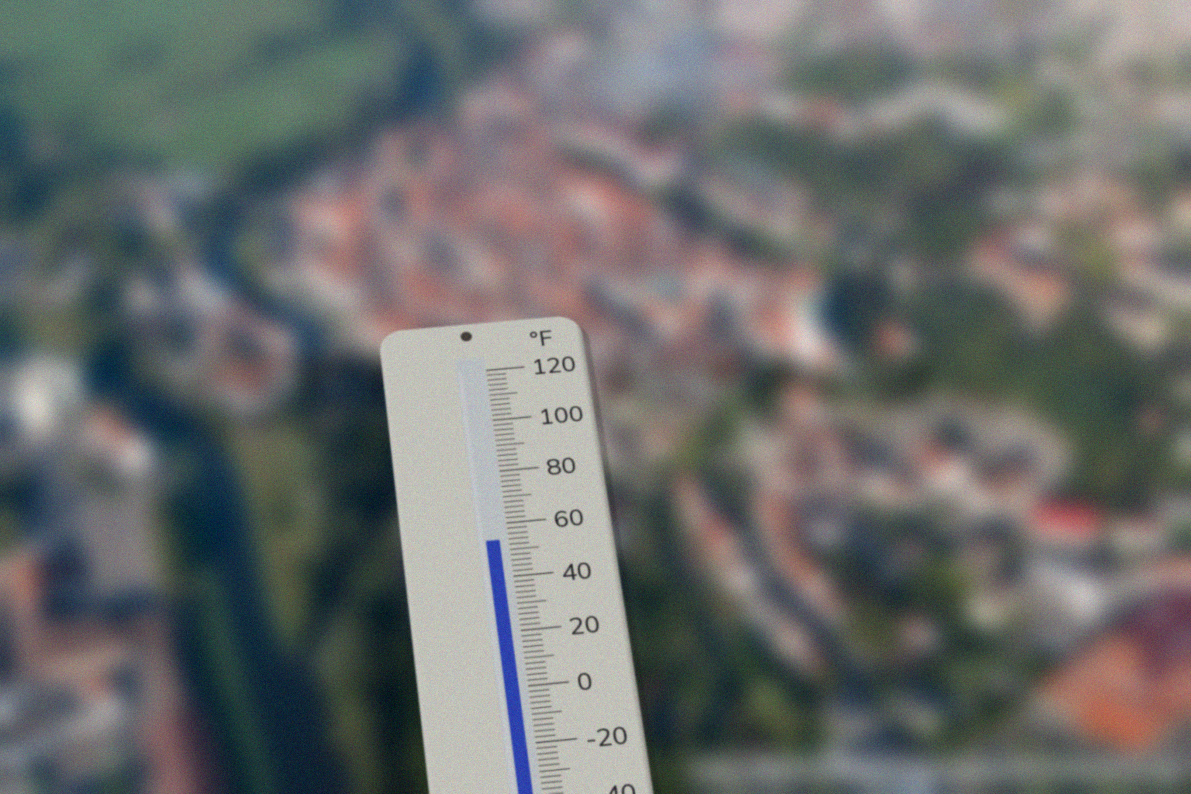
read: **54** °F
